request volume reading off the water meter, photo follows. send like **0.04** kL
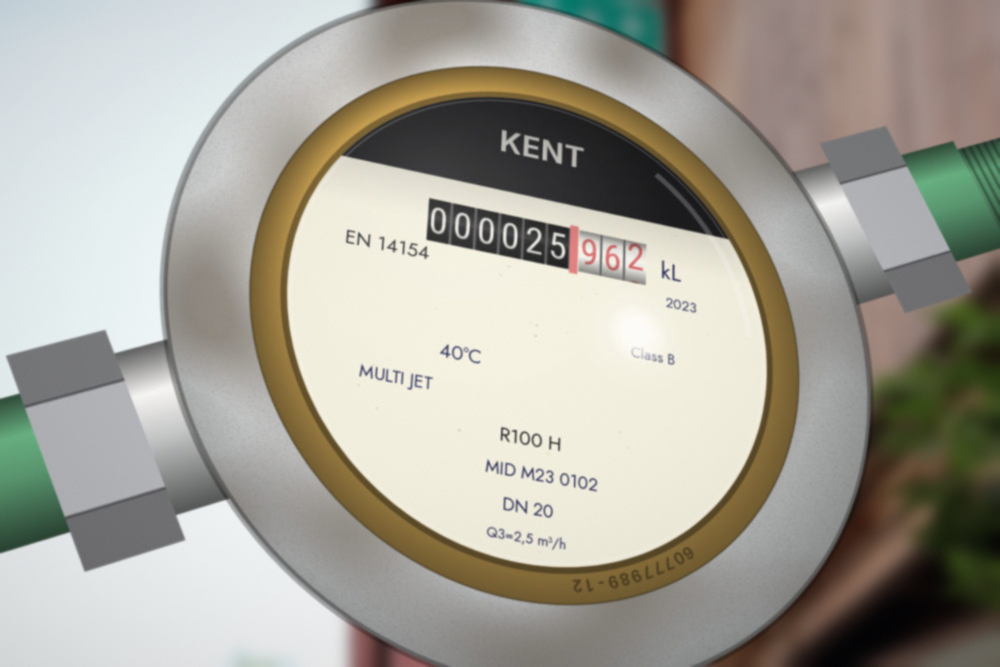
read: **25.962** kL
